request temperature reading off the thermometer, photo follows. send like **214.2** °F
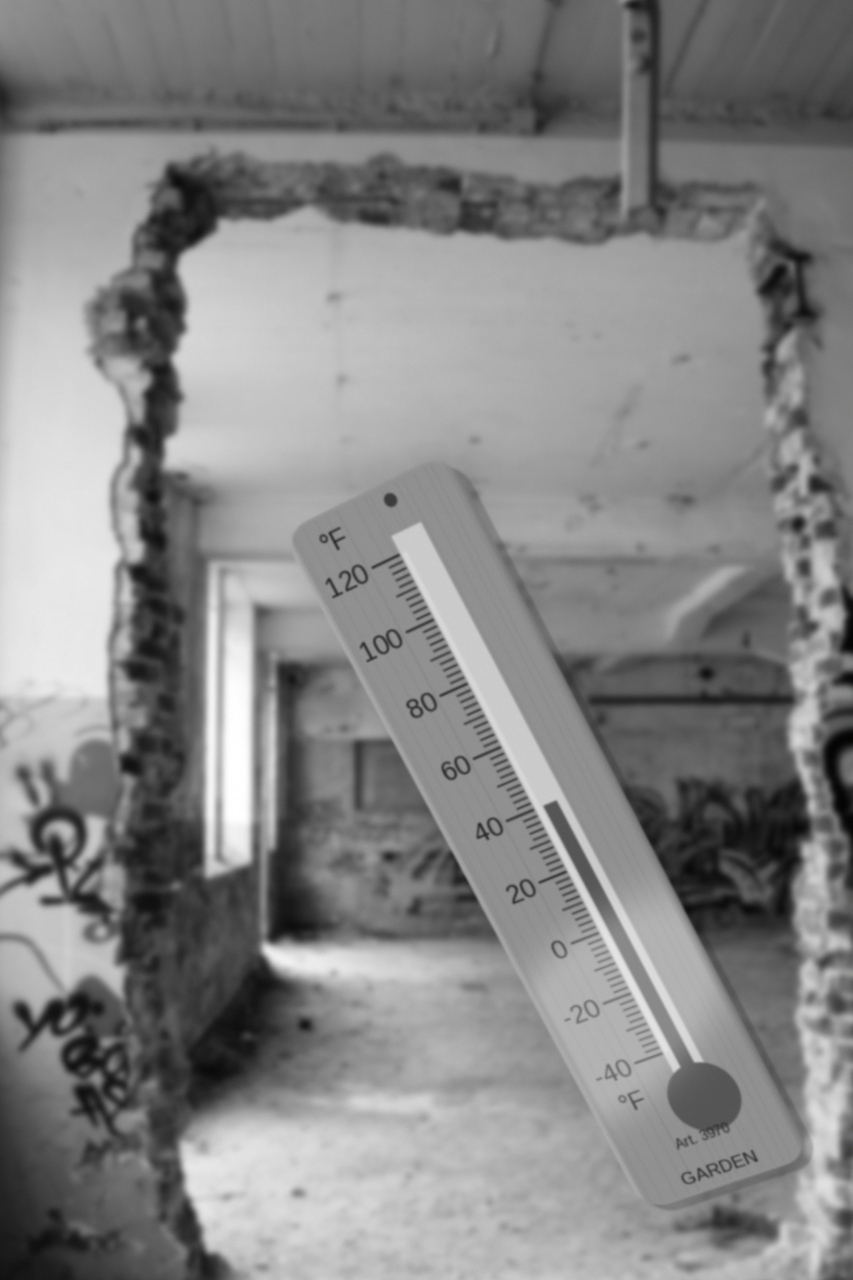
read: **40** °F
